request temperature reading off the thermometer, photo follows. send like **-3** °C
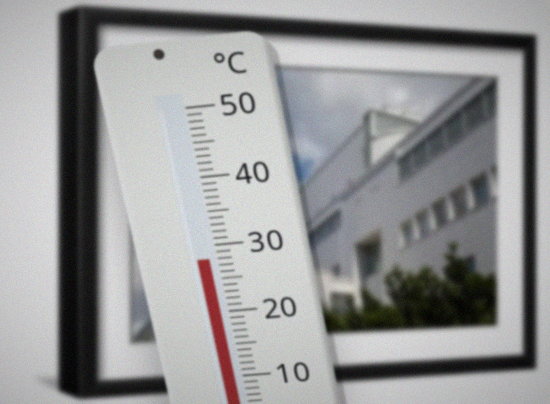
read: **28** °C
